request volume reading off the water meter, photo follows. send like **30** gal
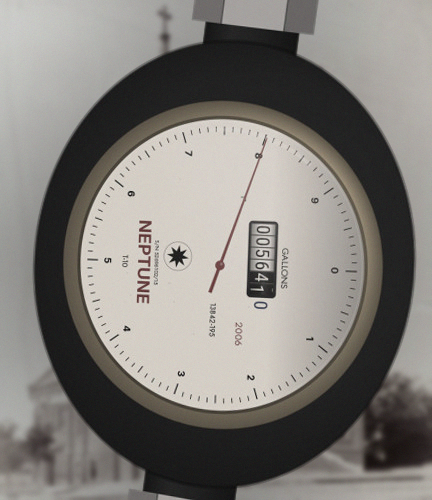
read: **56408.0** gal
